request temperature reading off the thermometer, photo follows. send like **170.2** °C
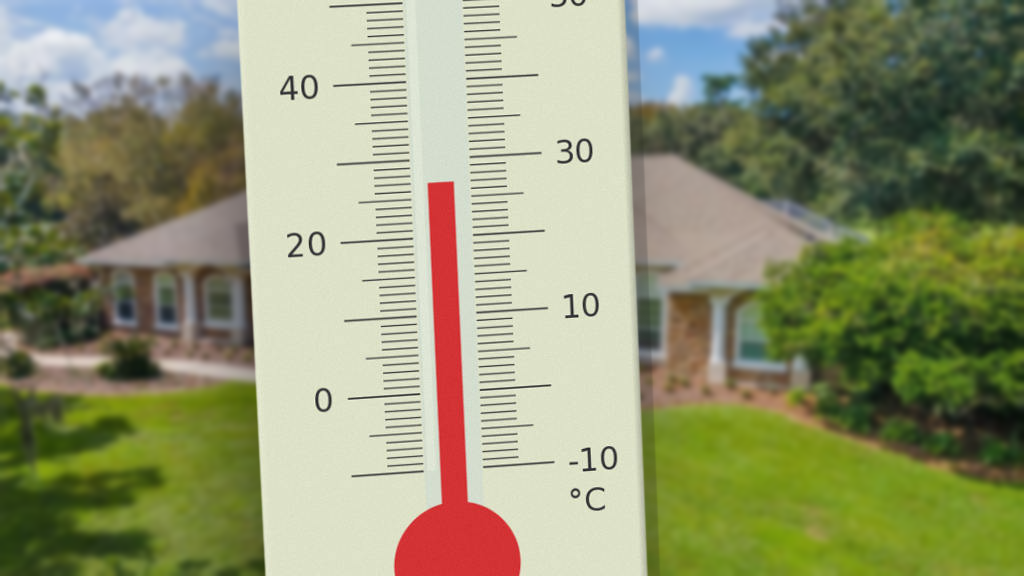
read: **27** °C
